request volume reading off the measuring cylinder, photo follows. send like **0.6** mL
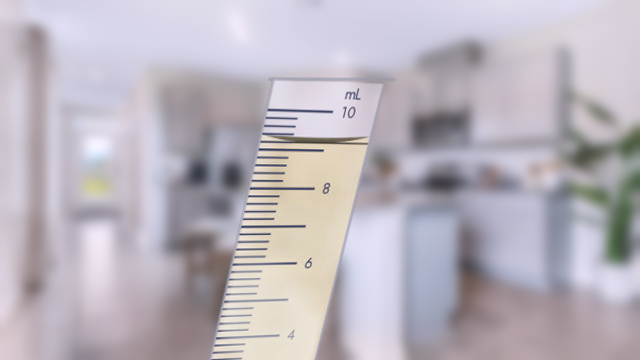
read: **9.2** mL
